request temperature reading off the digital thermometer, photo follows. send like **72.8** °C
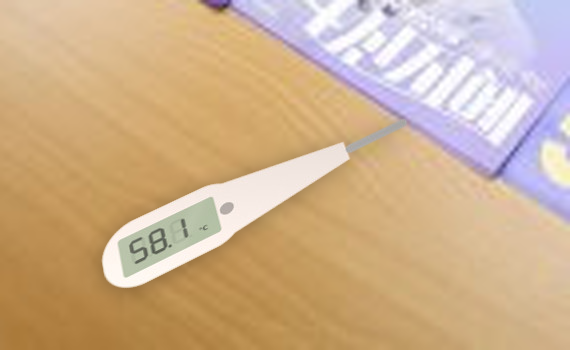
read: **58.1** °C
